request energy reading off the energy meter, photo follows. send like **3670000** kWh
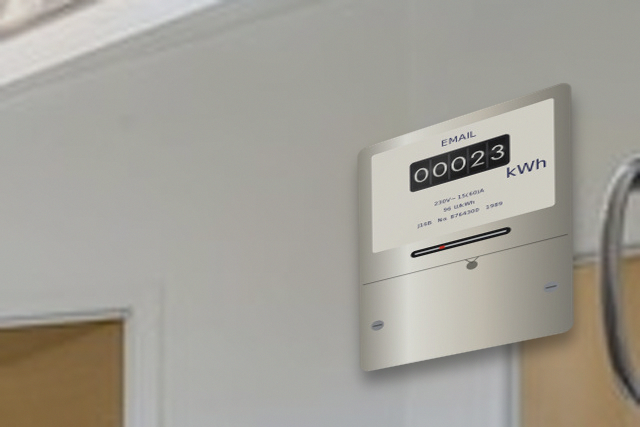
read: **23** kWh
